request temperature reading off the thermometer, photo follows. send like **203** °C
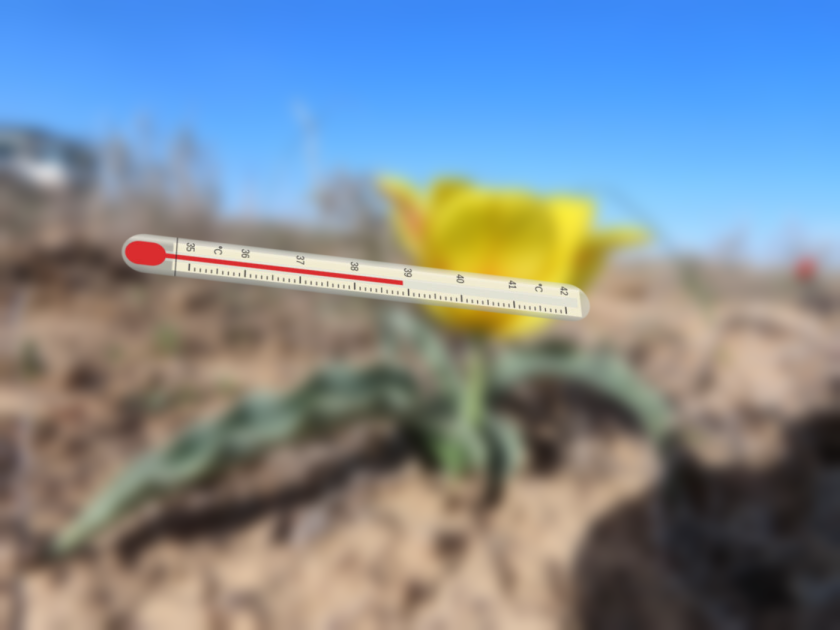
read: **38.9** °C
